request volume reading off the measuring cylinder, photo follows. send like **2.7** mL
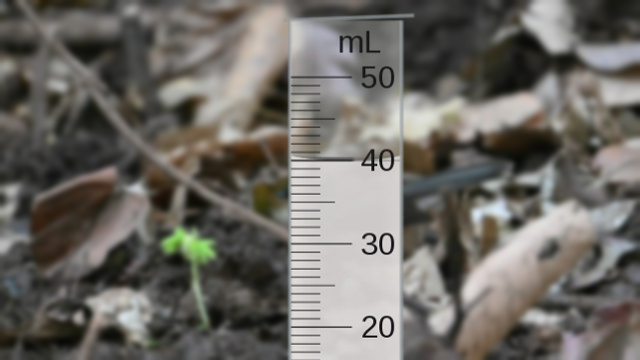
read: **40** mL
